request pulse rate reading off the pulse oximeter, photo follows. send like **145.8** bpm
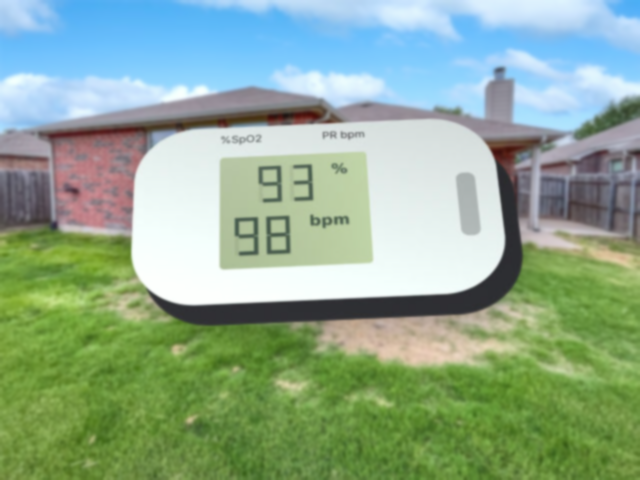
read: **98** bpm
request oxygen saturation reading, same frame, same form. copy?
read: **93** %
